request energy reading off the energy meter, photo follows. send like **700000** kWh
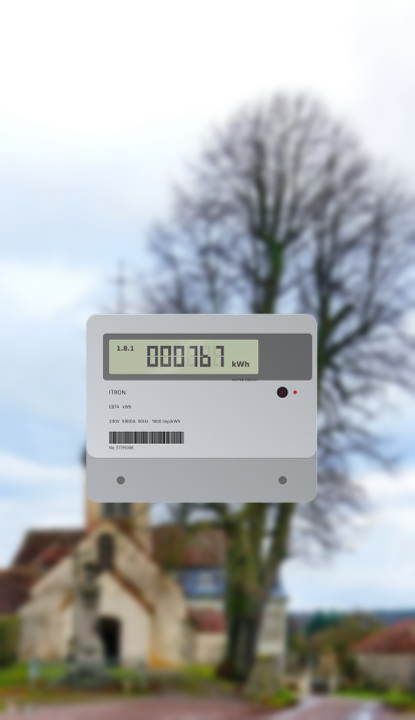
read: **767** kWh
